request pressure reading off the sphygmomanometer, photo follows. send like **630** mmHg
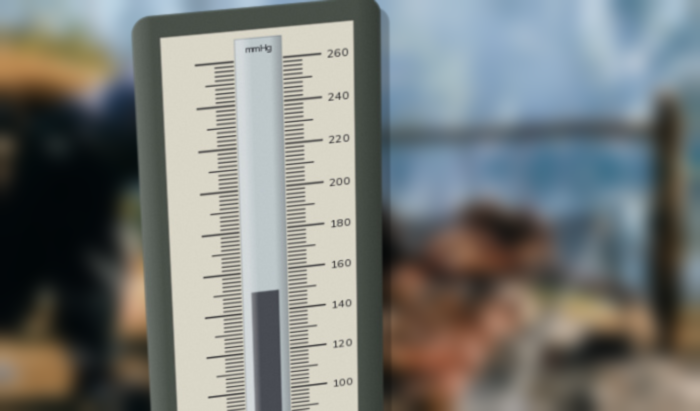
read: **150** mmHg
